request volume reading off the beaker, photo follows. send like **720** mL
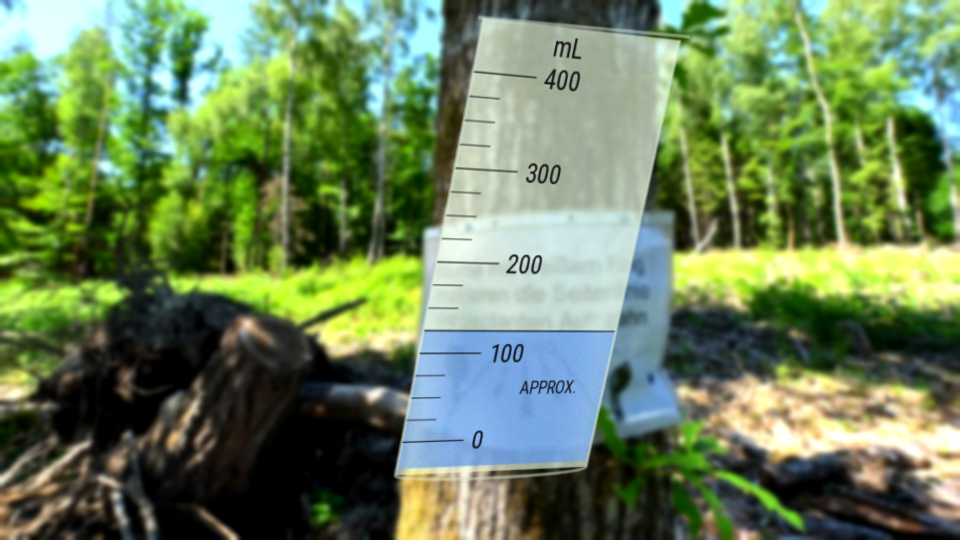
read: **125** mL
